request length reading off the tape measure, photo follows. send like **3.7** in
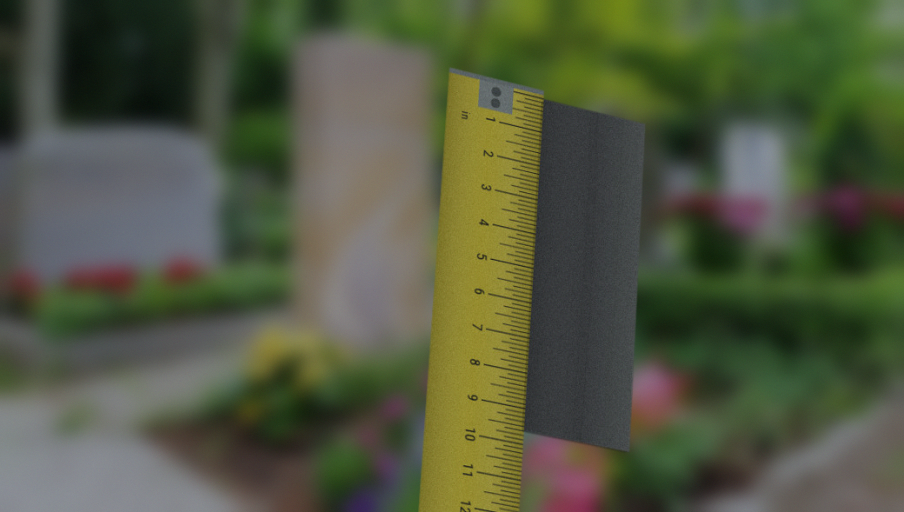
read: **9.625** in
